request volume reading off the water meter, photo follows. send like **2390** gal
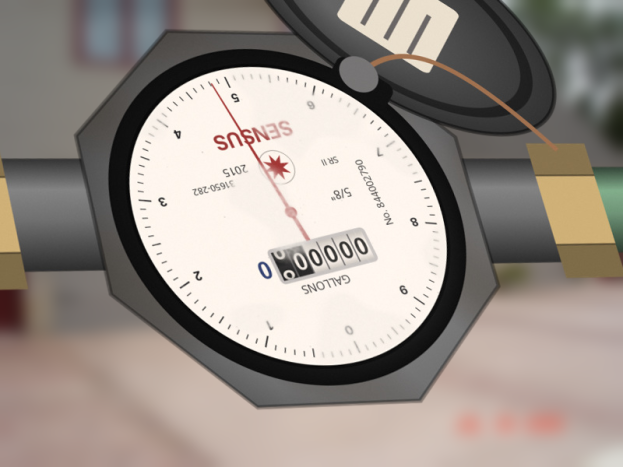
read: **84.8** gal
